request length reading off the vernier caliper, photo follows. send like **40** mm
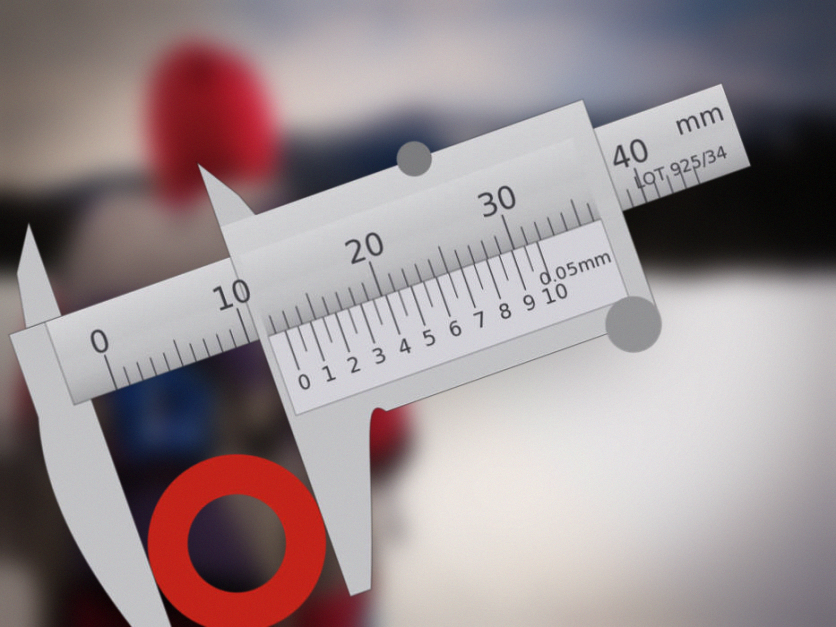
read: **12.7** mm
